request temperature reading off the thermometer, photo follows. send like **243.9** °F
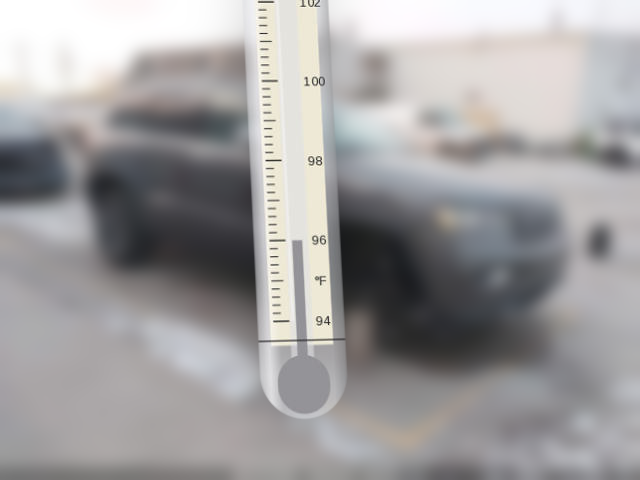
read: **96** °F
